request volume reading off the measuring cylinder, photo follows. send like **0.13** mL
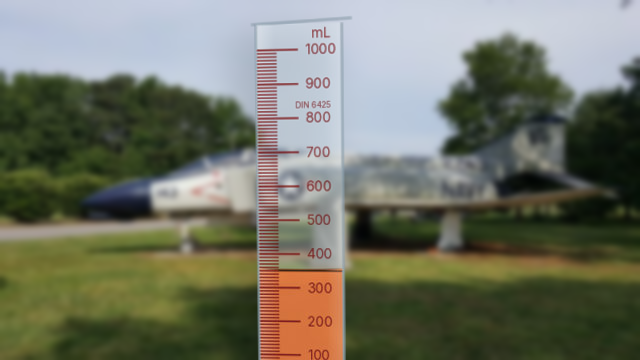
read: **350** mL
